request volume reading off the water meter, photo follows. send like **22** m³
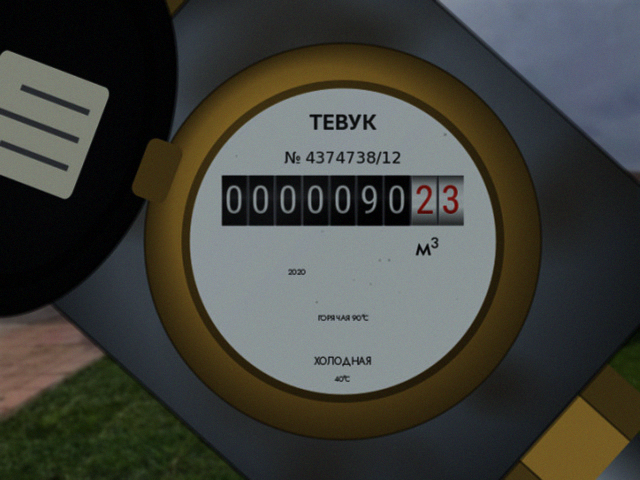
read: **90.23** m³
